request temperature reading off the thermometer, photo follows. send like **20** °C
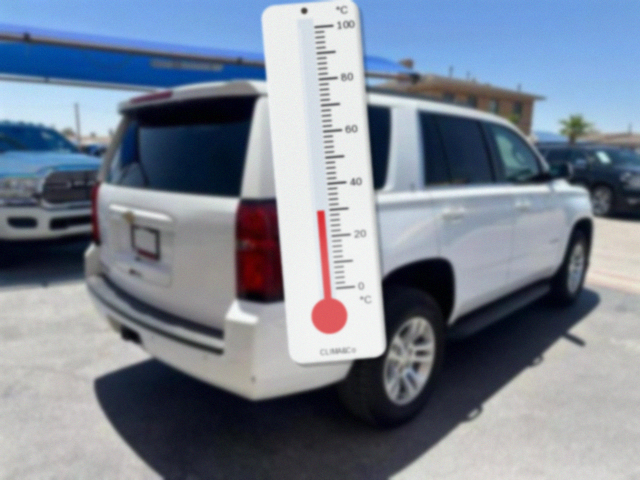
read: **30** °C
